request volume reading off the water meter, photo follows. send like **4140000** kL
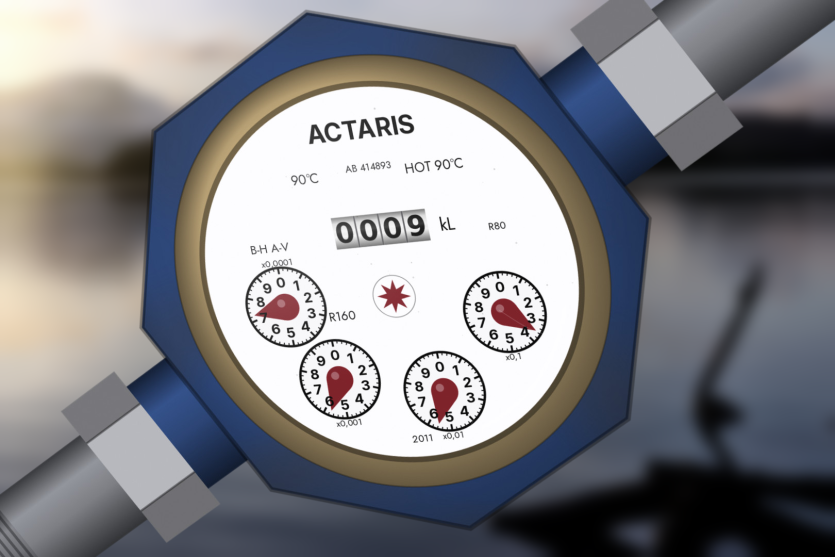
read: **9.3557** kL
